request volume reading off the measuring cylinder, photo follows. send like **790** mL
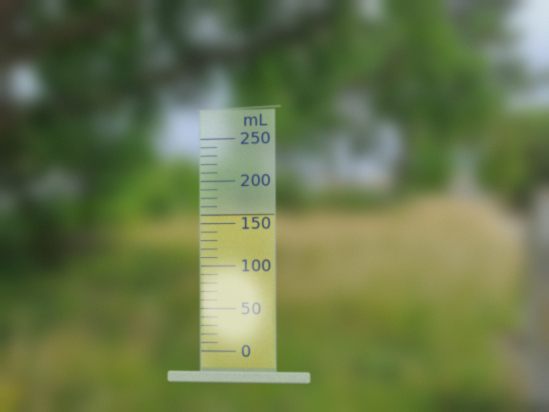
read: **160** mL
